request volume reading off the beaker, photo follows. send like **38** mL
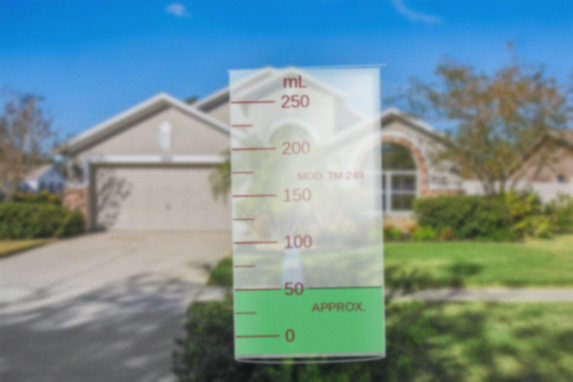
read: **50** mL
